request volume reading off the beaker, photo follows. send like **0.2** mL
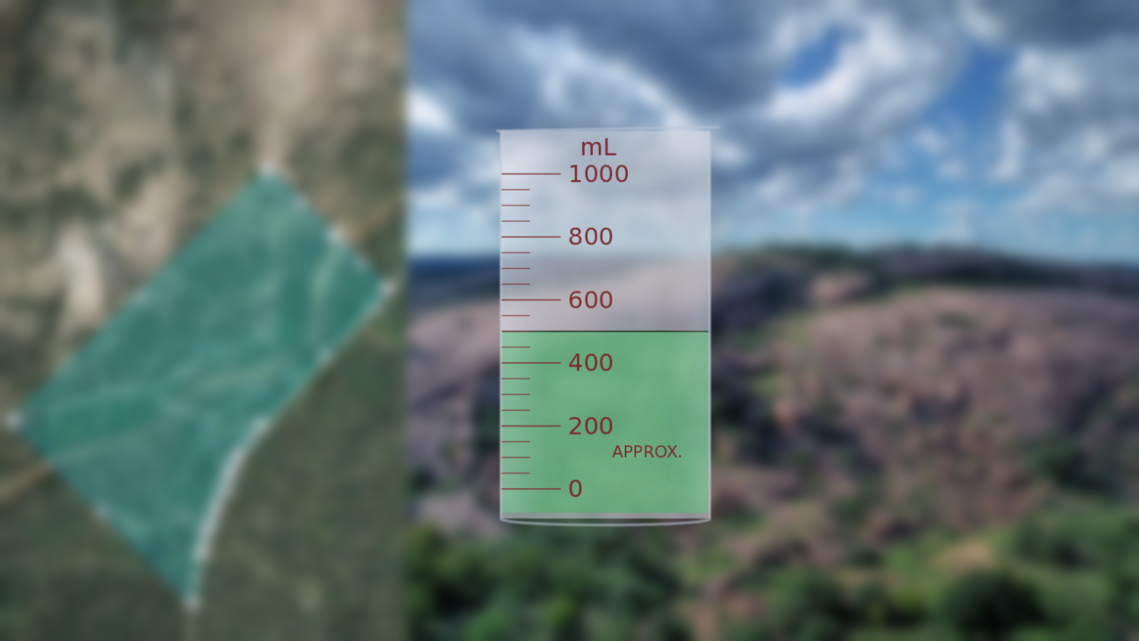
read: **500** mL
